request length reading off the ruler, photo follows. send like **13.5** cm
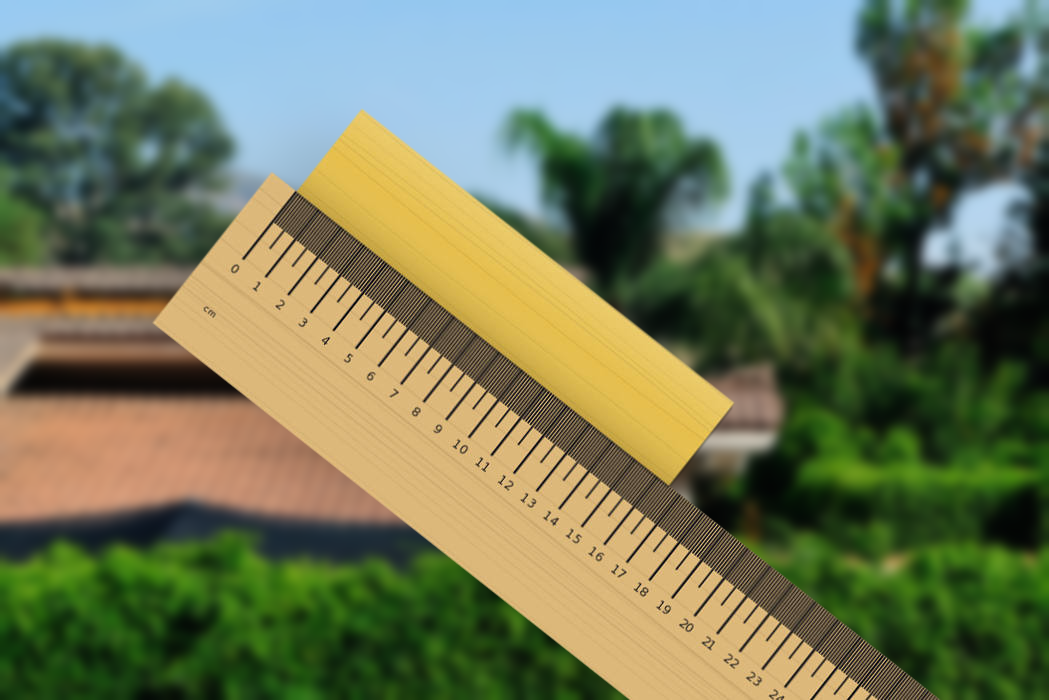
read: **16.5** cm
